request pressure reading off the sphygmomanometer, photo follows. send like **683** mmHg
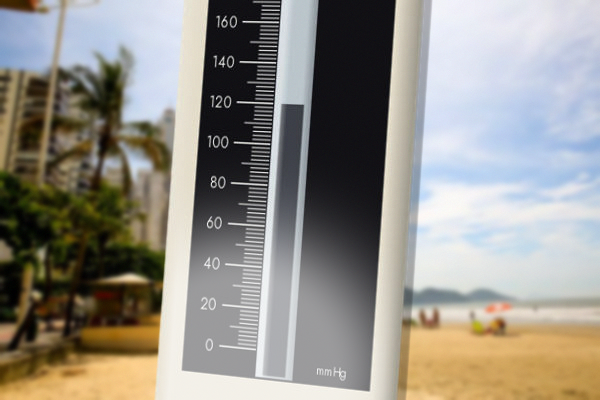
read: **120** mmHg
